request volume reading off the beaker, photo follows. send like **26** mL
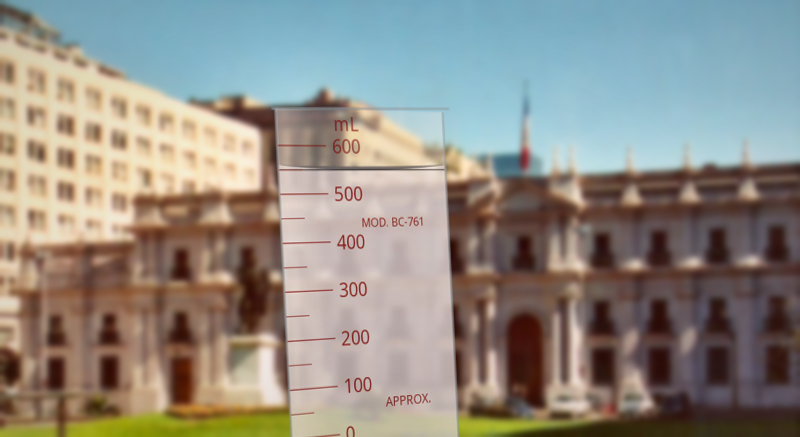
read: **550** mL
